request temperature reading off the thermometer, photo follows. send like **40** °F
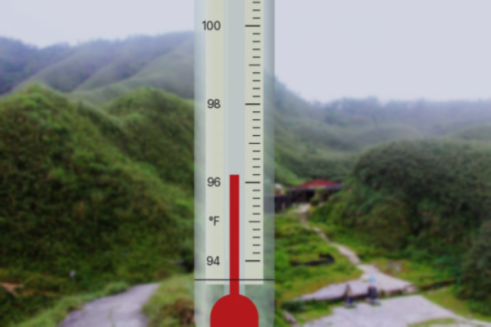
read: **96.2** °F
